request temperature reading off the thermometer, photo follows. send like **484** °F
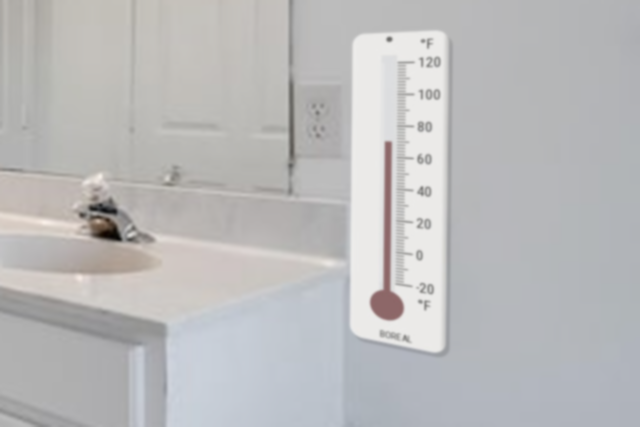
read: **70** °F
